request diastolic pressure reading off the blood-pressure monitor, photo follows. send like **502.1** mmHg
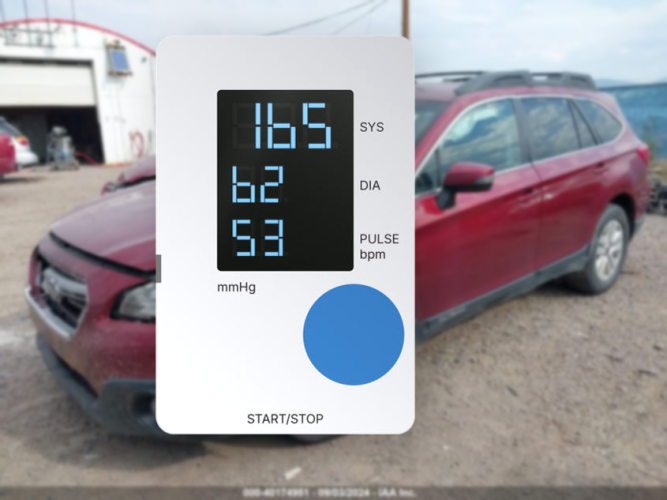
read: **62** mmHg
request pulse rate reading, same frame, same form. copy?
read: **53** bpm
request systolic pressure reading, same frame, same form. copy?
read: **165** mmHg
